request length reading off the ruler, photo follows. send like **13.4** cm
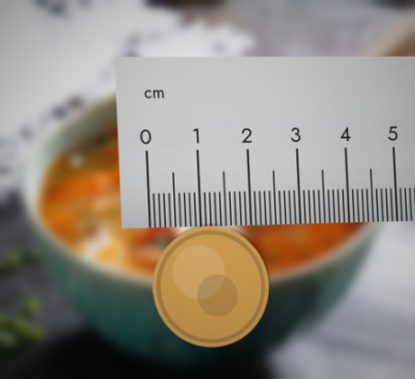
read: **2.3** cm
